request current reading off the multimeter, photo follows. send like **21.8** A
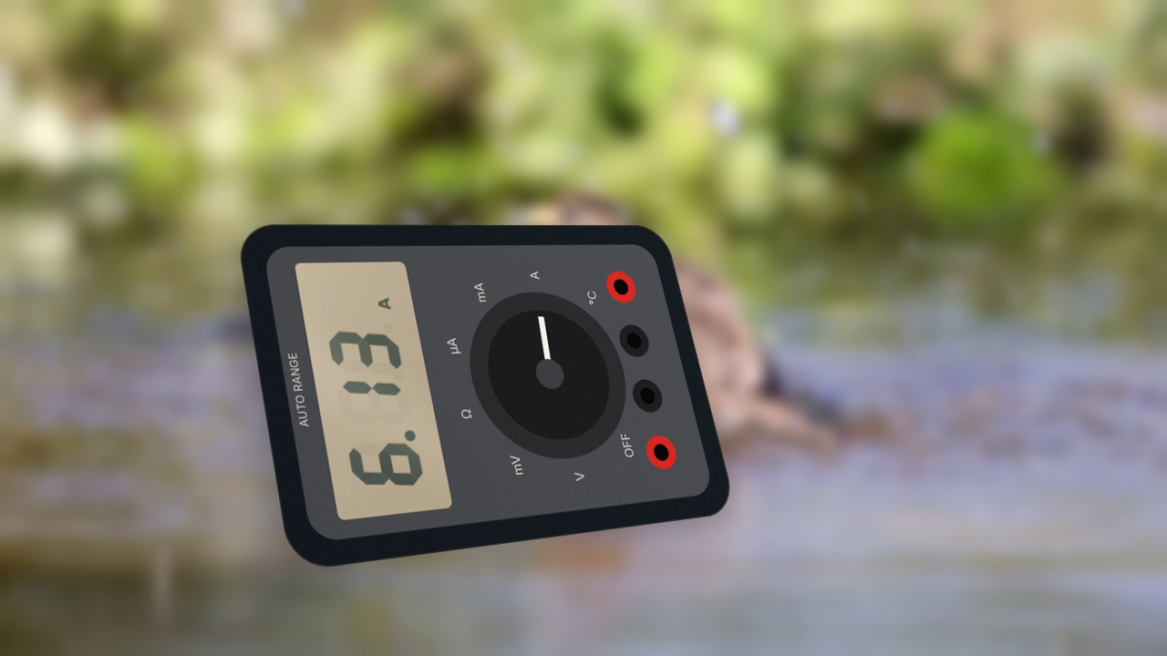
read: **6.13** A
